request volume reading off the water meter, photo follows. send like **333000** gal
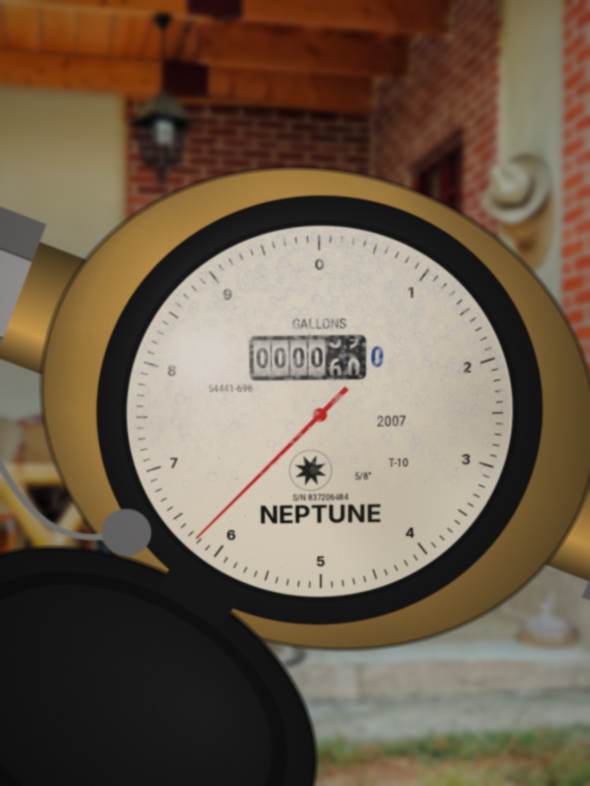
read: **596.2** gal
